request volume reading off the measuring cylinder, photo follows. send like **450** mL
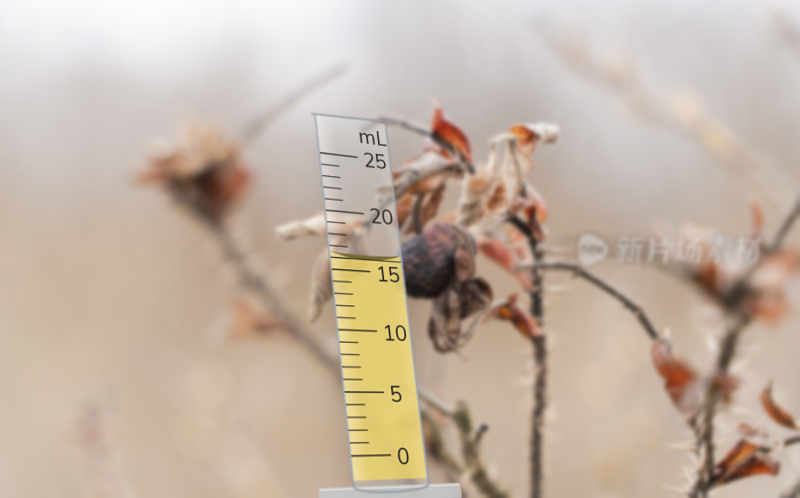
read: **16** mL
